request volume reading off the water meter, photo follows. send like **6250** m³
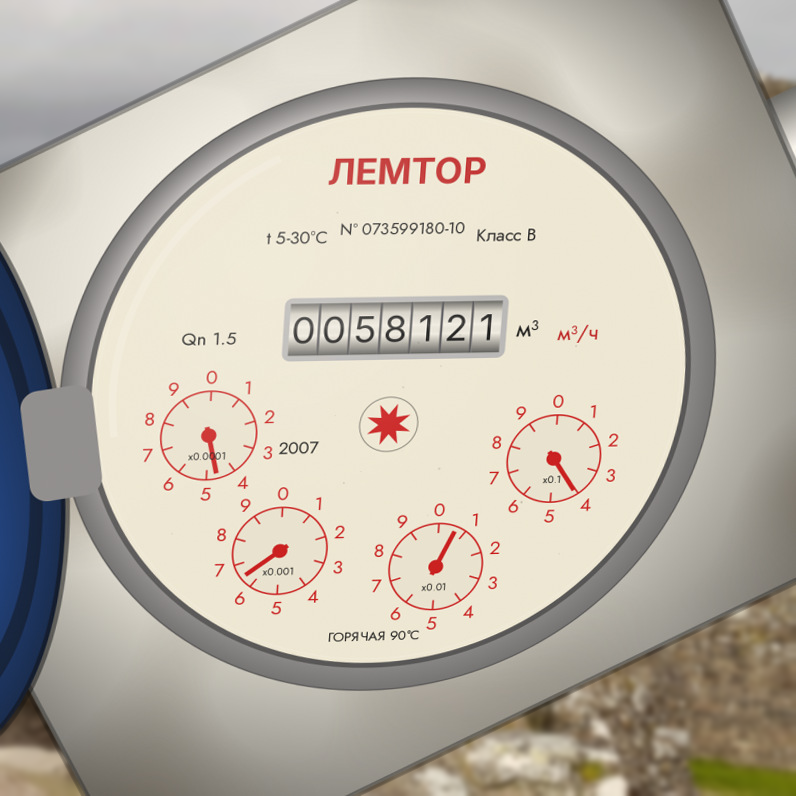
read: **58121.4064** m³
